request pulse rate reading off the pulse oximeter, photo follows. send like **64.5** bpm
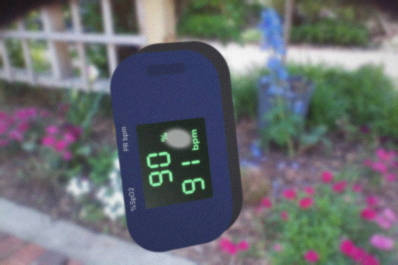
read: **91** bpm
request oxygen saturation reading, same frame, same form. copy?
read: **90** %
